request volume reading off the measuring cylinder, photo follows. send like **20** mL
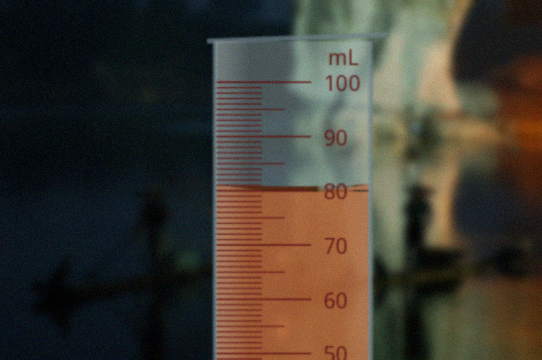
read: **80** mL
